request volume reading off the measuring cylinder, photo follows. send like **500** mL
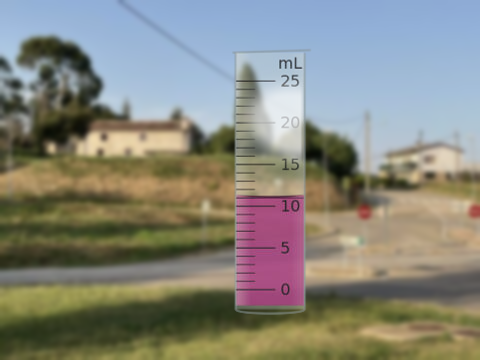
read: **11** mL
